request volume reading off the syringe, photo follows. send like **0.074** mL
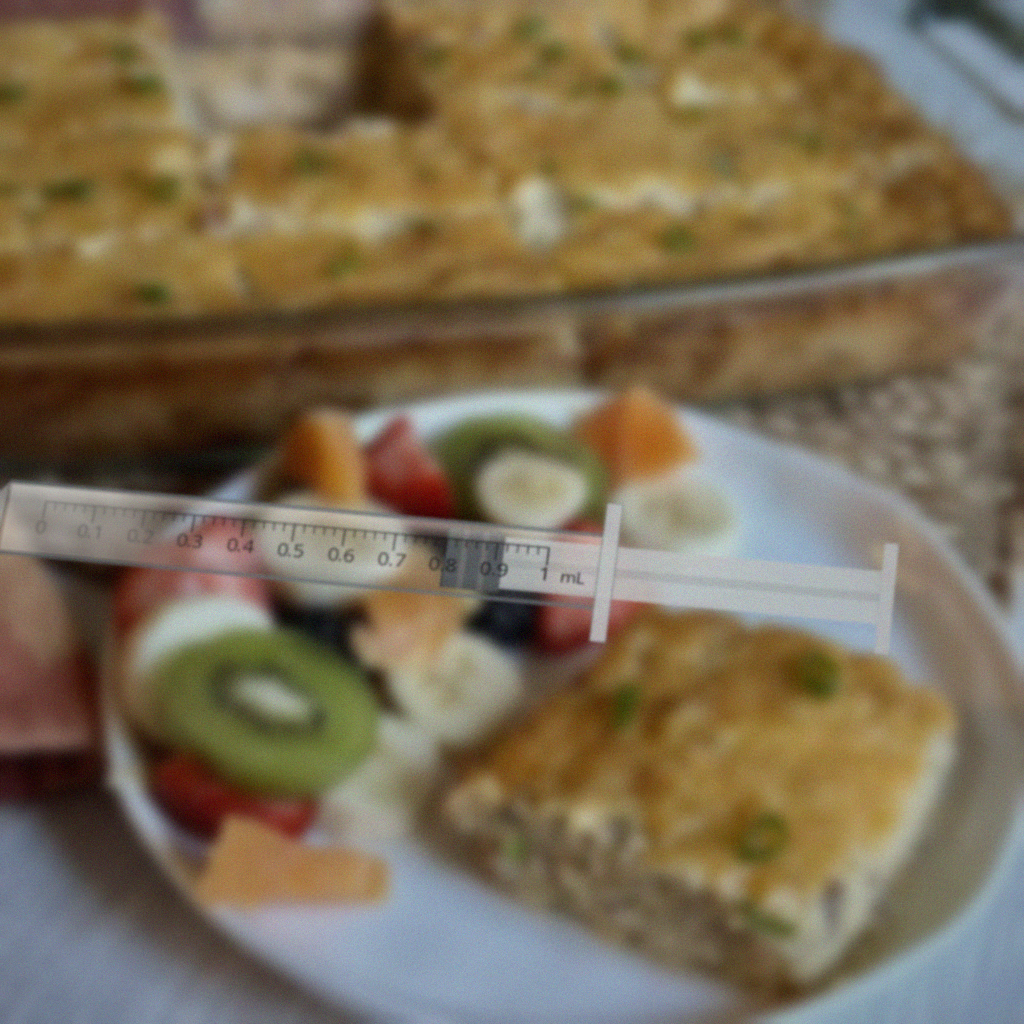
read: **0.8** mL
